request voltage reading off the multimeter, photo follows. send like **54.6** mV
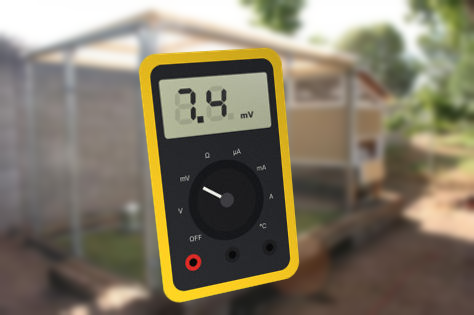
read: **7.4** mV
